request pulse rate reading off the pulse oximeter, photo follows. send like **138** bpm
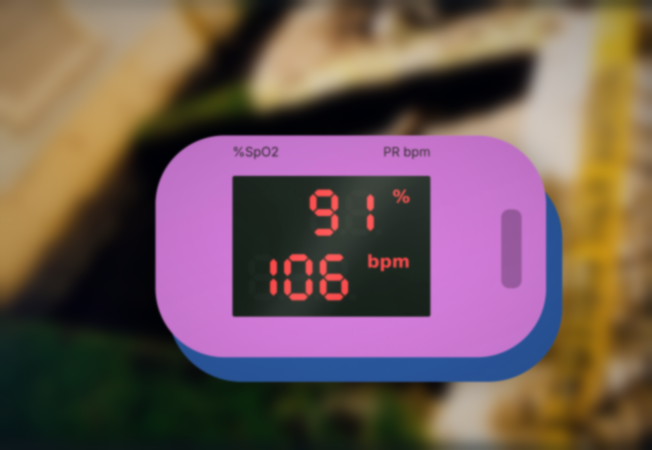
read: **106** bpm
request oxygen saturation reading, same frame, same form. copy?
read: **91** %
